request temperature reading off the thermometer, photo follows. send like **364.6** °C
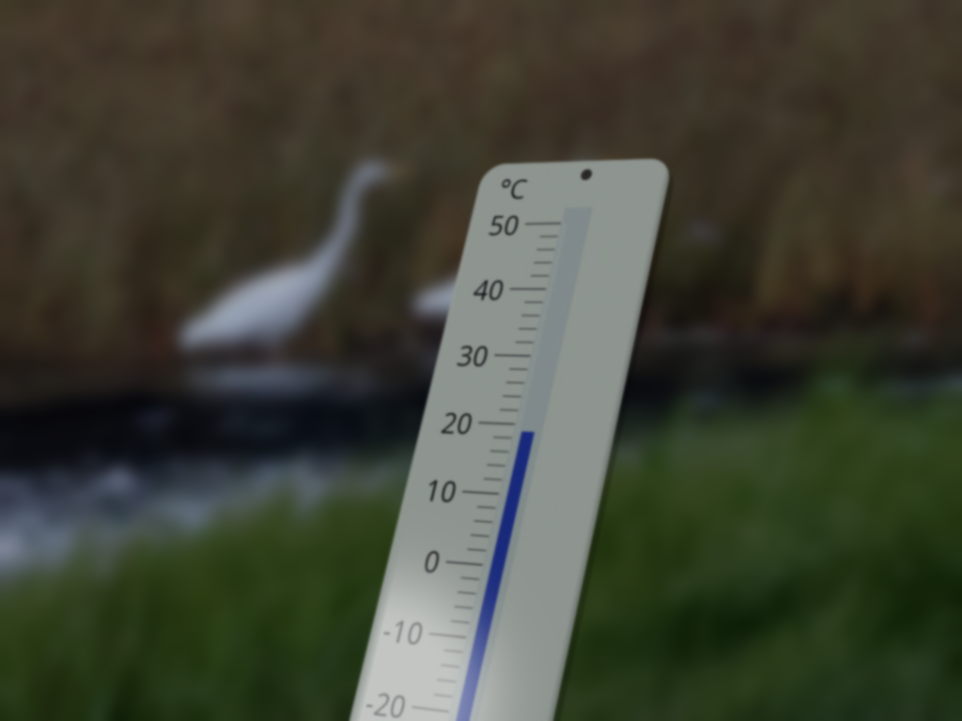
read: **19** °C
